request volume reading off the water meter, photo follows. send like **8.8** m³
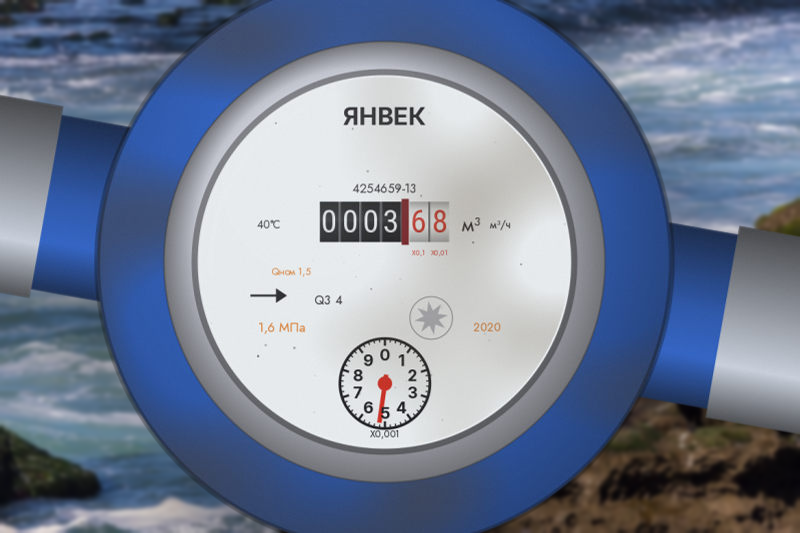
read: **3.685** m³
